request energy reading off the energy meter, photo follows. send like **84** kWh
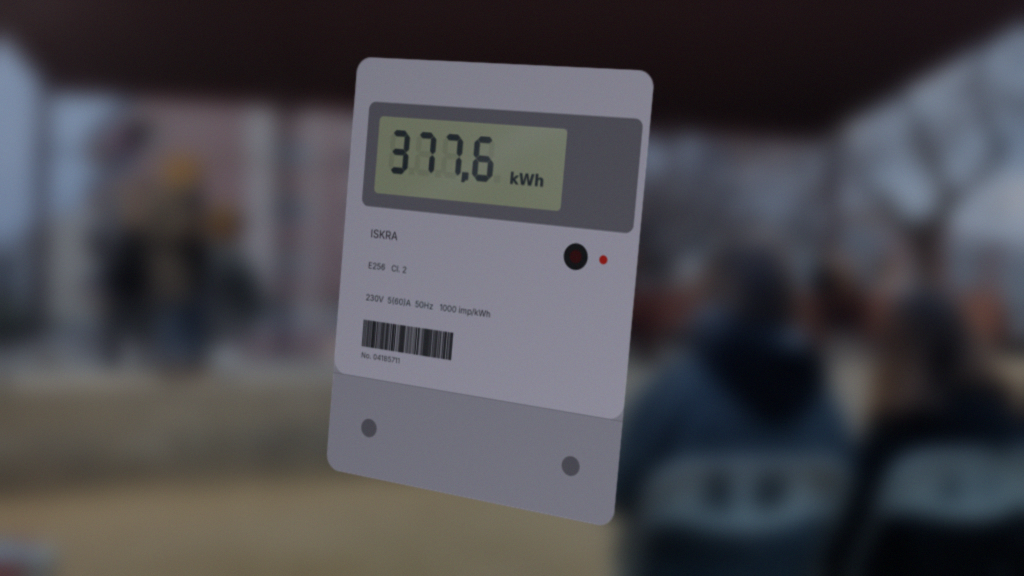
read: **377.6** kWh
